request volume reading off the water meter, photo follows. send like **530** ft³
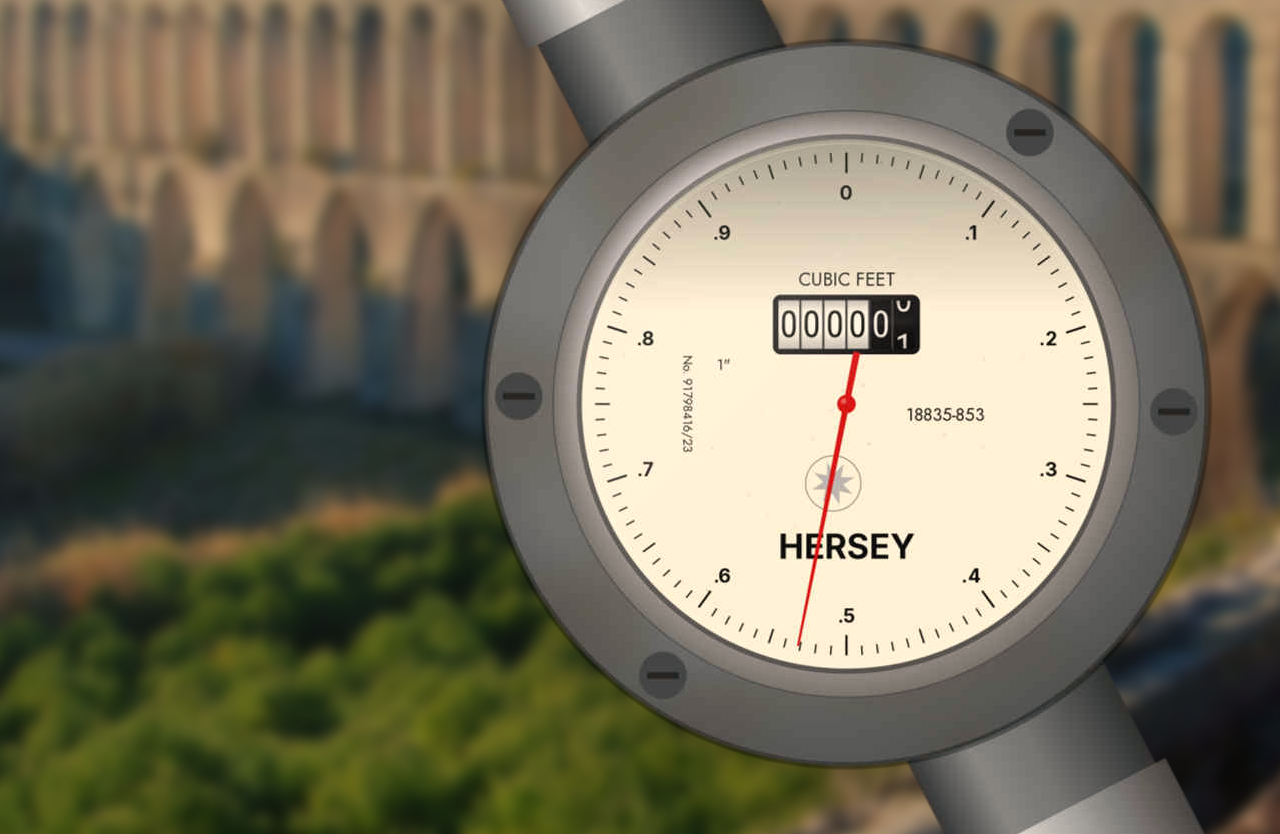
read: **0.53** ft³
